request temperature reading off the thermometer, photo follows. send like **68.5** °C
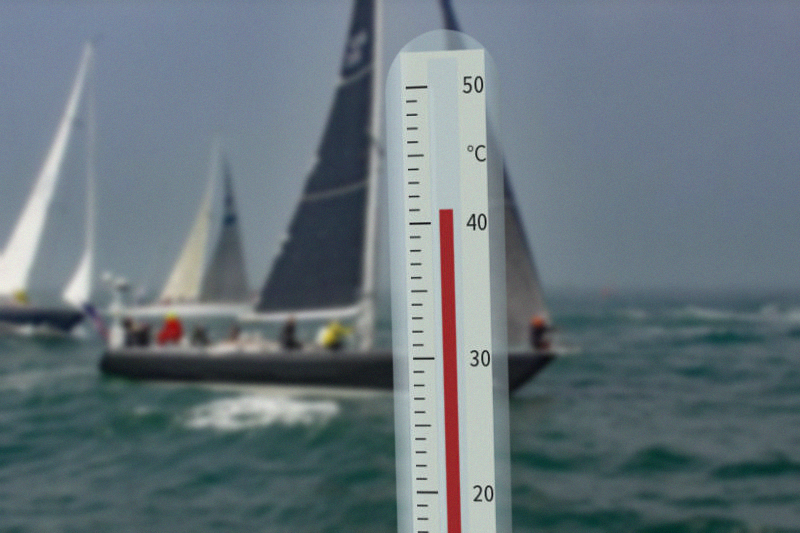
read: **41** °C
